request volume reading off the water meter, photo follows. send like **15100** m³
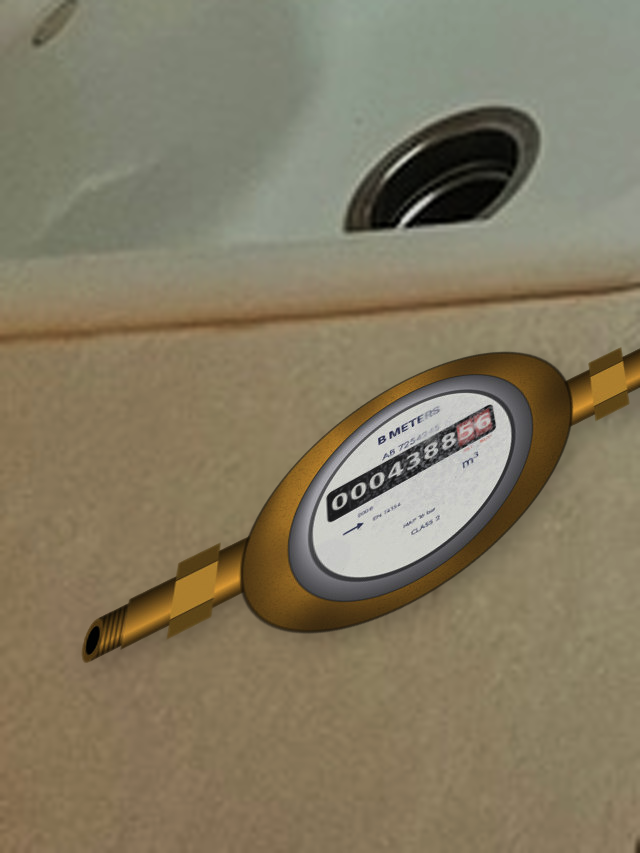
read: **4388.56** m³
